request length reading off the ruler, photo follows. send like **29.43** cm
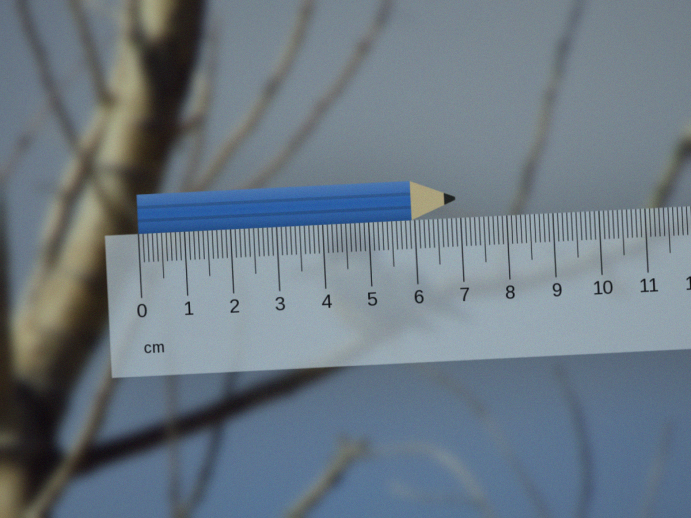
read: **6.9** cm
